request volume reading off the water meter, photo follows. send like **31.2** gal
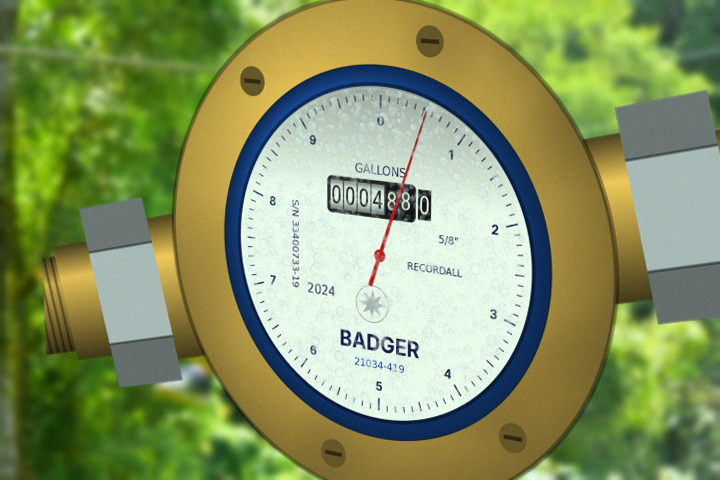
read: **4880.5** gal
